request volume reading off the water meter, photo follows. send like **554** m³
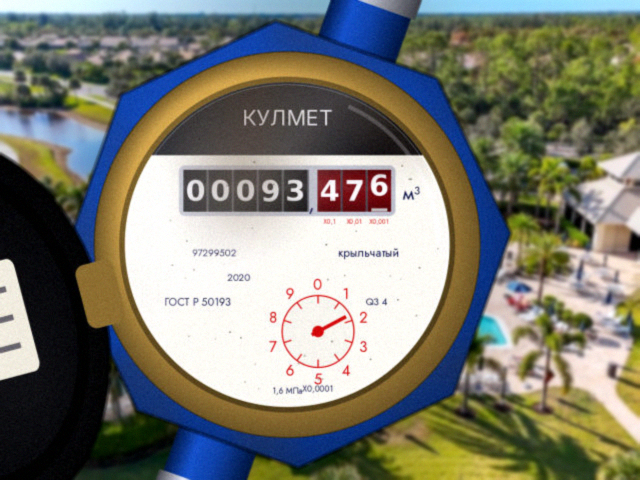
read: **93.4761** m³
